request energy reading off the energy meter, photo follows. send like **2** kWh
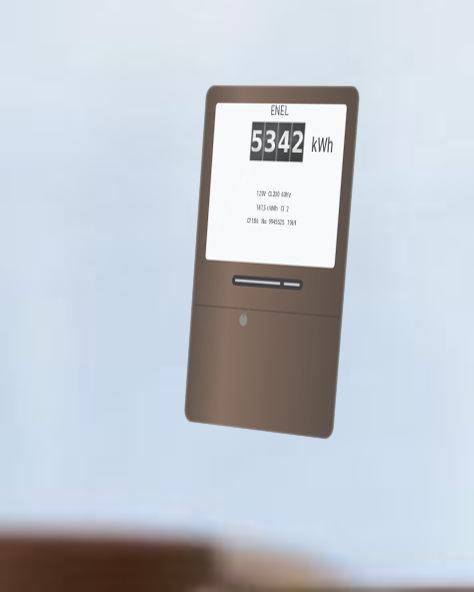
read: **5342** kWh
